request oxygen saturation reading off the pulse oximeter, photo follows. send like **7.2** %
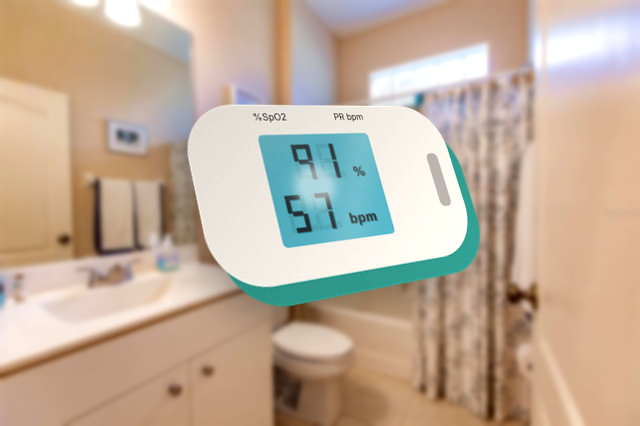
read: **91** %
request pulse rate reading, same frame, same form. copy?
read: **57** bpm
